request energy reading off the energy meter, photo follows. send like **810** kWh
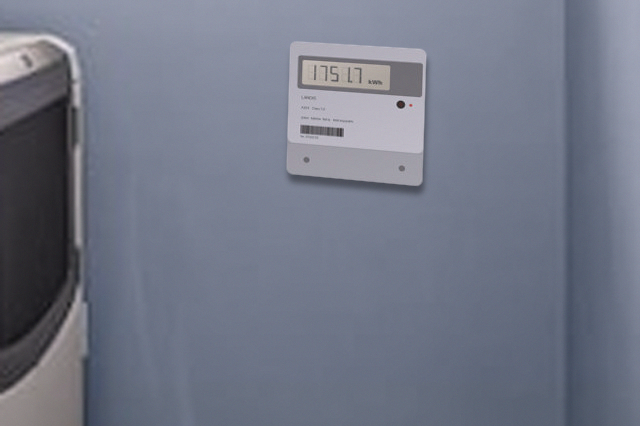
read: **1751.7** kWh
